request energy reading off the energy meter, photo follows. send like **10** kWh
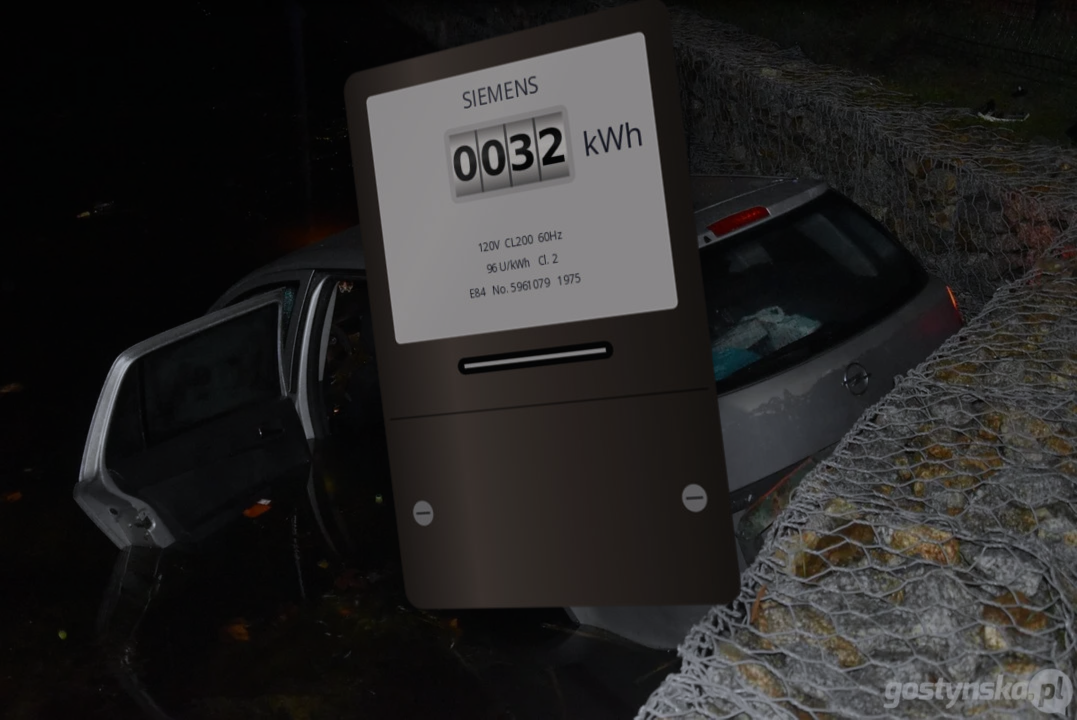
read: **32** kWh
